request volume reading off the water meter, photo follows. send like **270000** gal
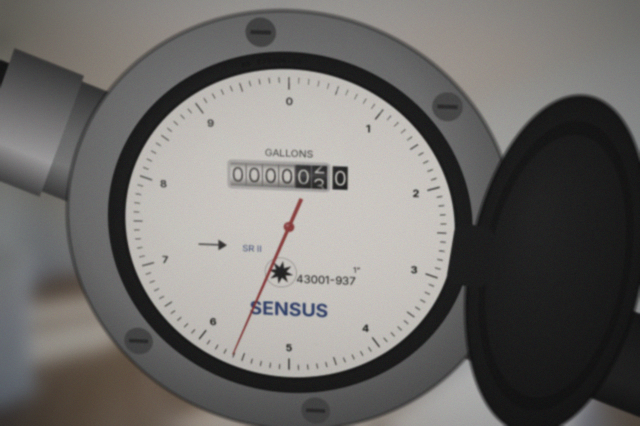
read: **25.6** gal
